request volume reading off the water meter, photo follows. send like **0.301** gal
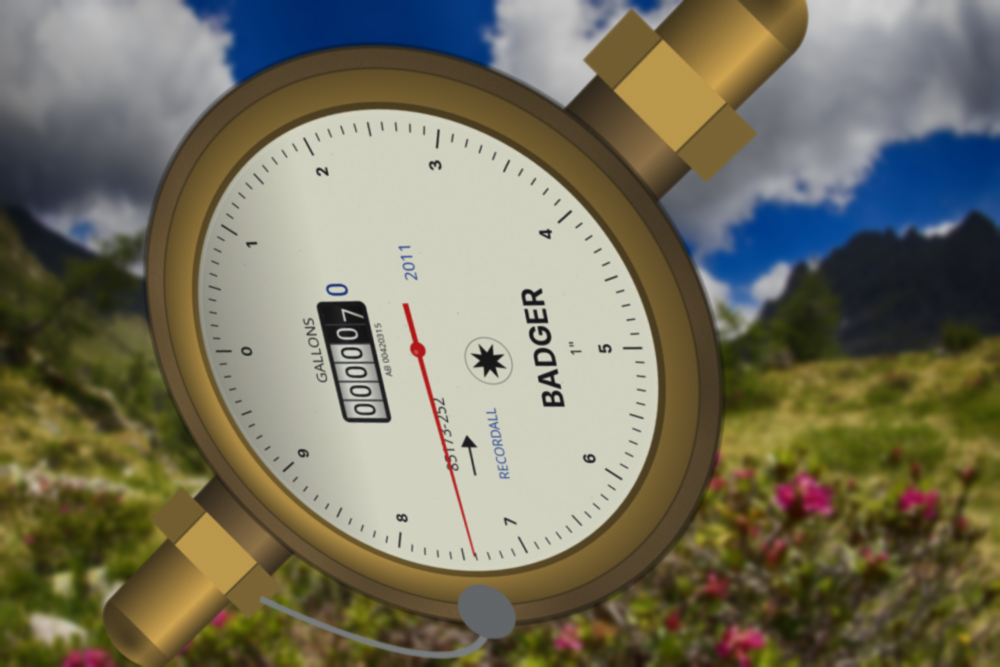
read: **67.4** gal
